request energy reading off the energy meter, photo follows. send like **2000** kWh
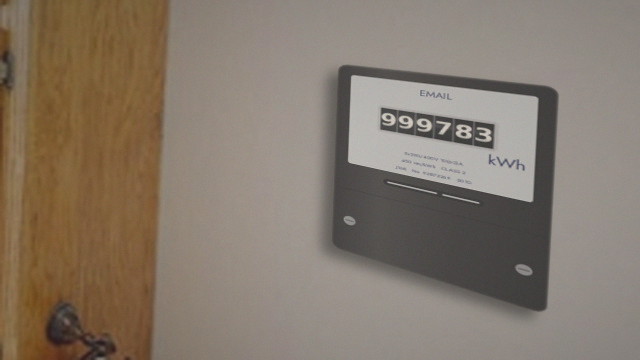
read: **999783** kWh
